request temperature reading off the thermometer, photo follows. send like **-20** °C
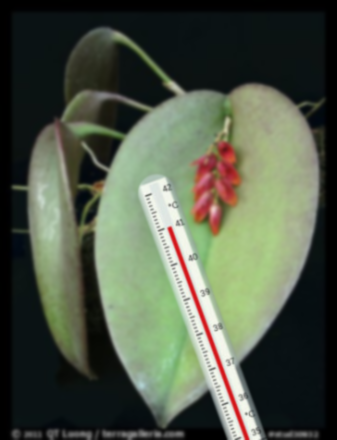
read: **41** °C
